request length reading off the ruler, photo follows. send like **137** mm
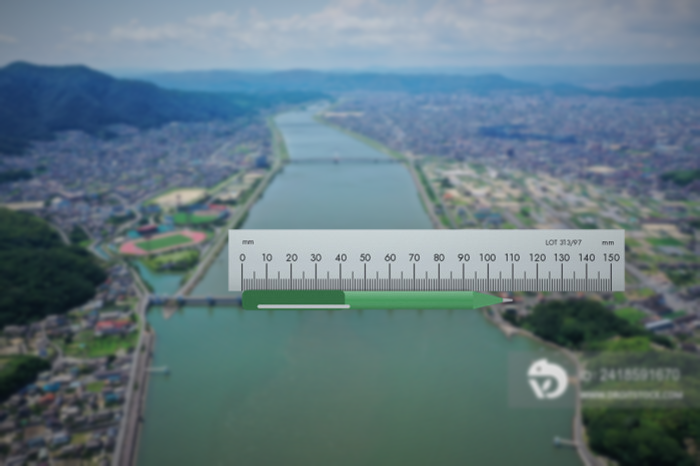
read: **110** mm
